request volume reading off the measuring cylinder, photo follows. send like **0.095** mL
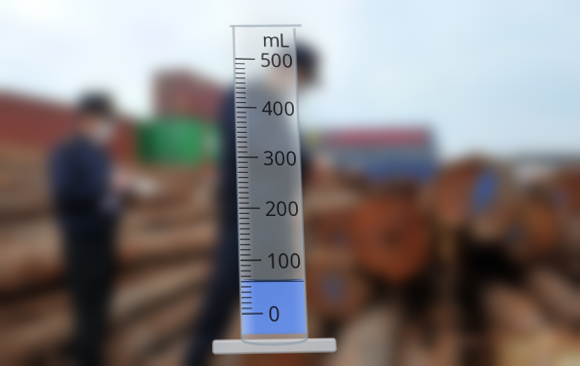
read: **60** mL
